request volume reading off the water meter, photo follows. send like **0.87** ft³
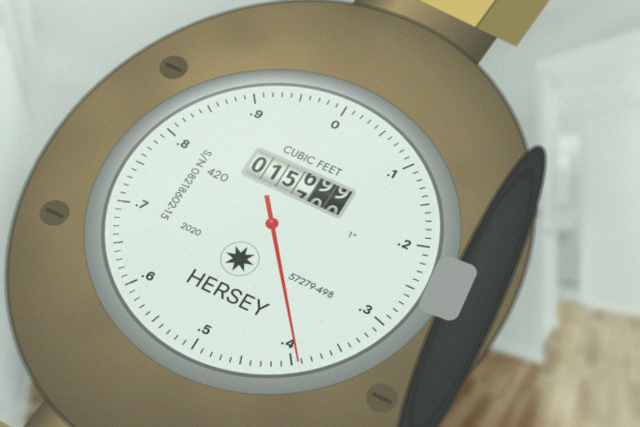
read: **15699.39** ft³
